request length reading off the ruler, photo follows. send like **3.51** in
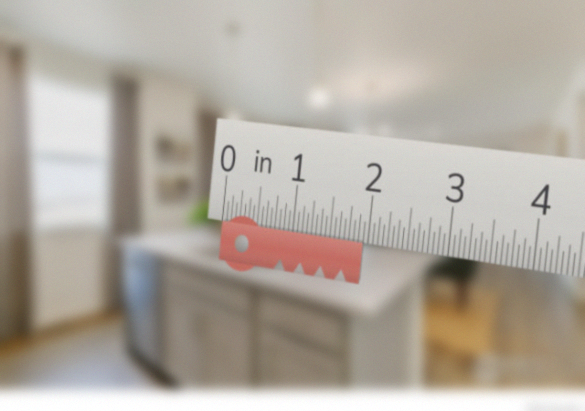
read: **1.9375** in
